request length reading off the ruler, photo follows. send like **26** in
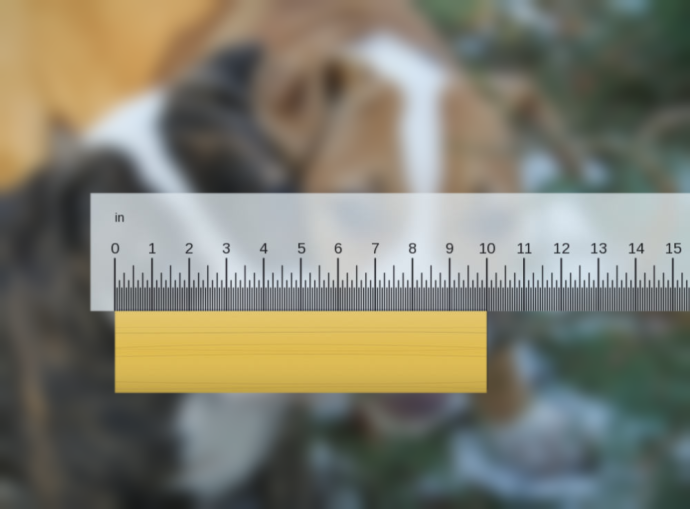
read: **10** in
